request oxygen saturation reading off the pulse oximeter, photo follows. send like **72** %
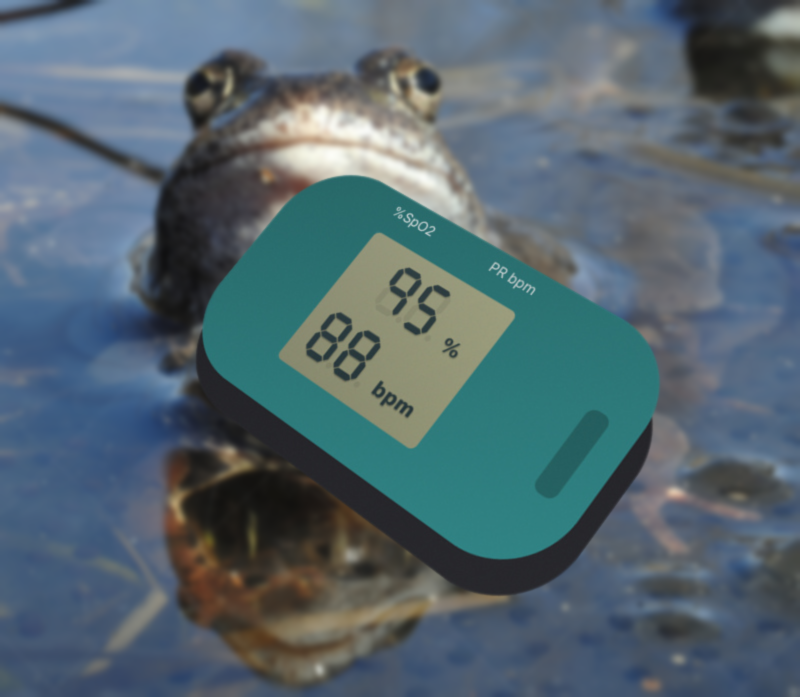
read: **95** %
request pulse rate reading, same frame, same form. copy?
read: **88** bpm
